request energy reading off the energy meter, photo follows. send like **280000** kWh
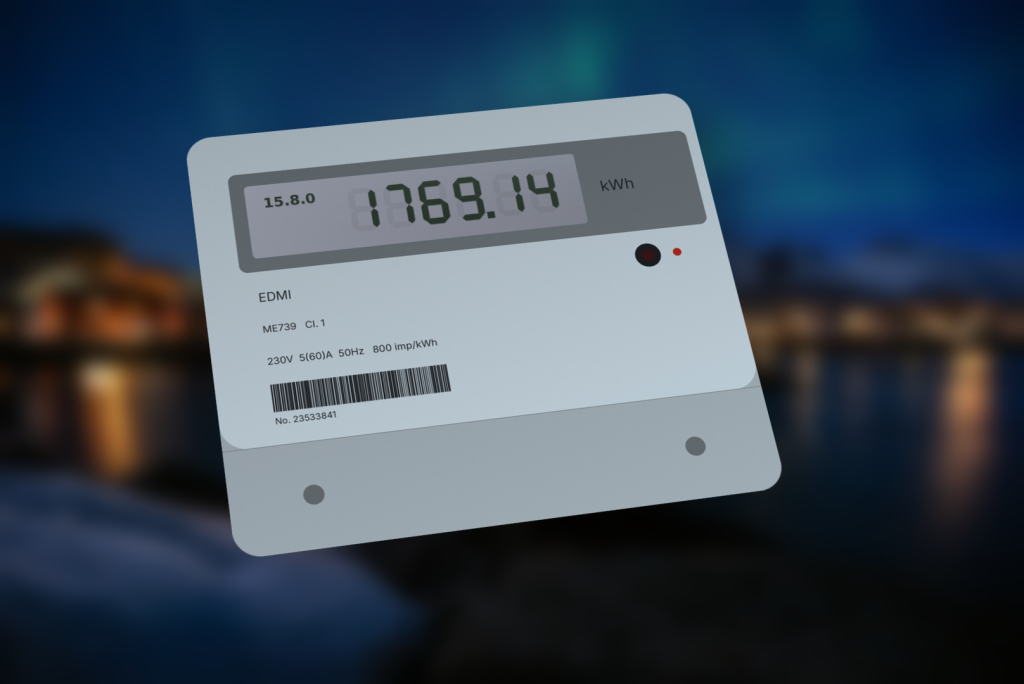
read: **1769.14** kWh
